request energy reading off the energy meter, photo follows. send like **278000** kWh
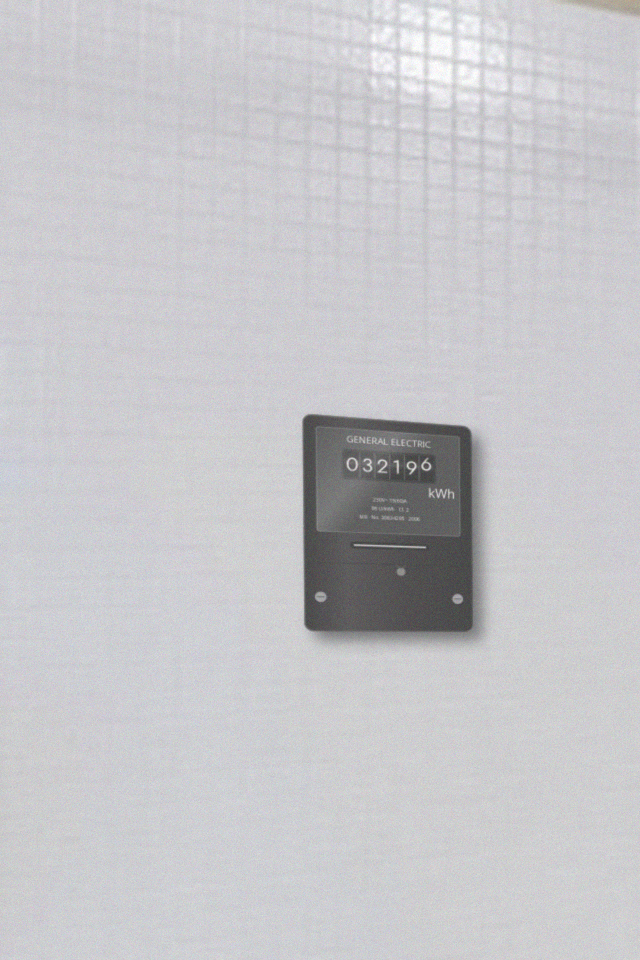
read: **32196** kWh
